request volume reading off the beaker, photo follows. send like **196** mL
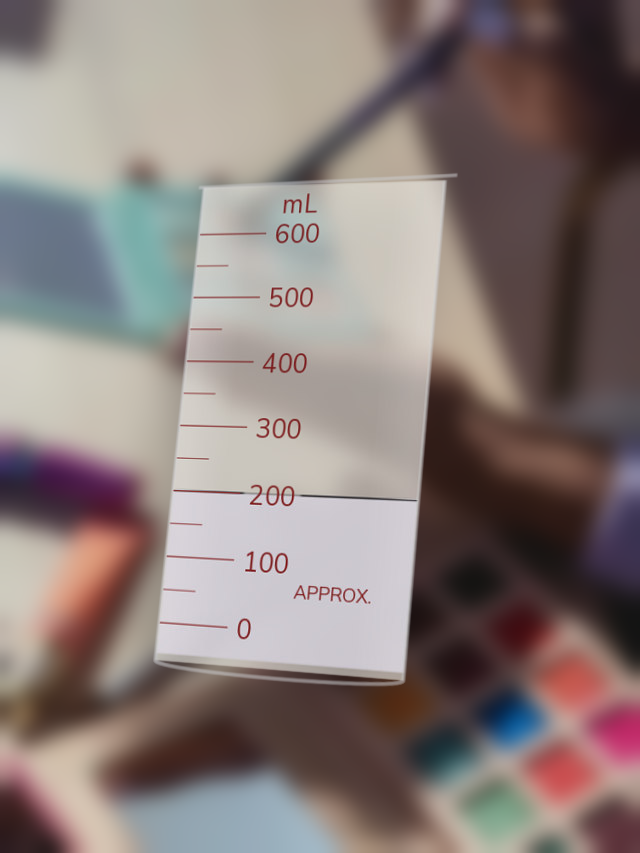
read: **200** mL
